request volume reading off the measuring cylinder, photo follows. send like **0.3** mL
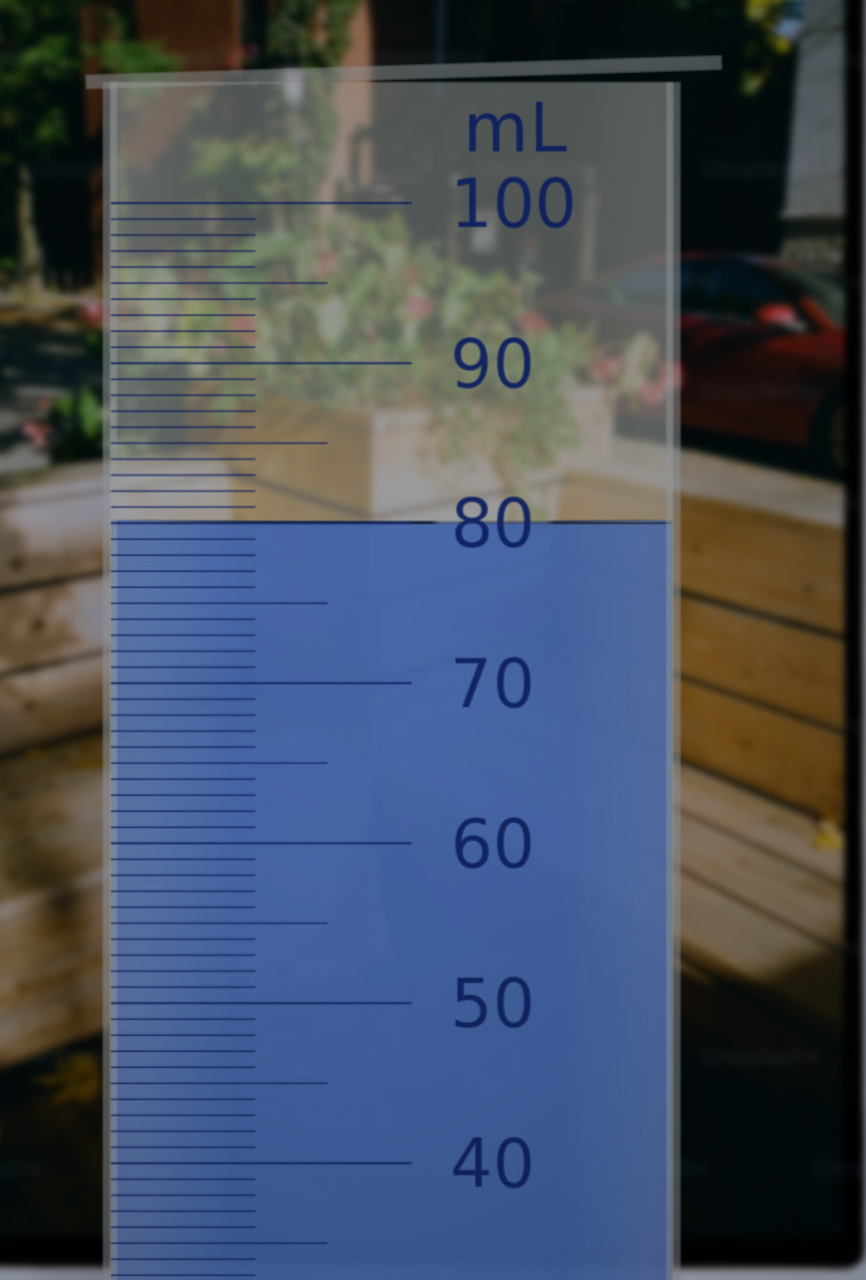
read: **80** mL
